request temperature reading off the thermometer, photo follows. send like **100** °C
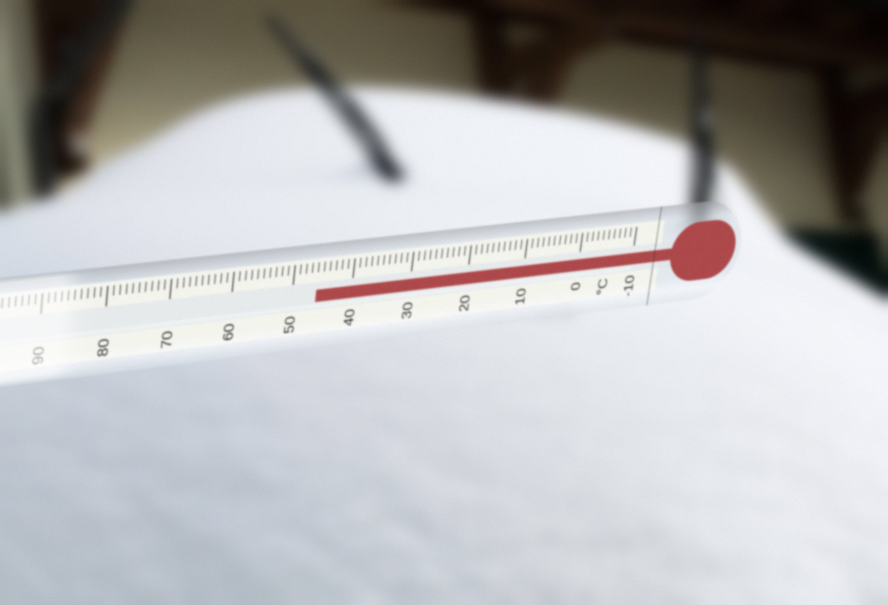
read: **46** °C
